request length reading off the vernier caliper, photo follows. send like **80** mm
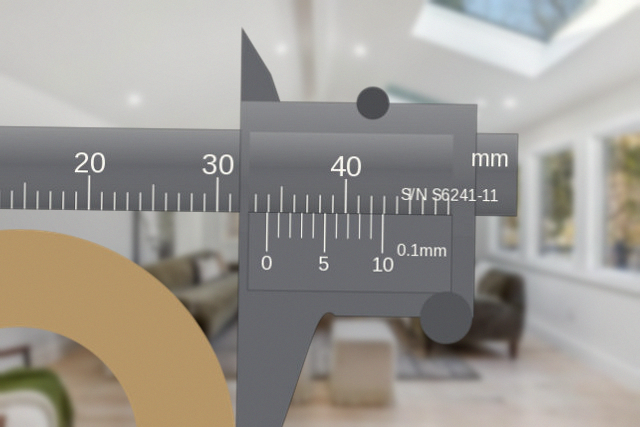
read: **33.9** mm
